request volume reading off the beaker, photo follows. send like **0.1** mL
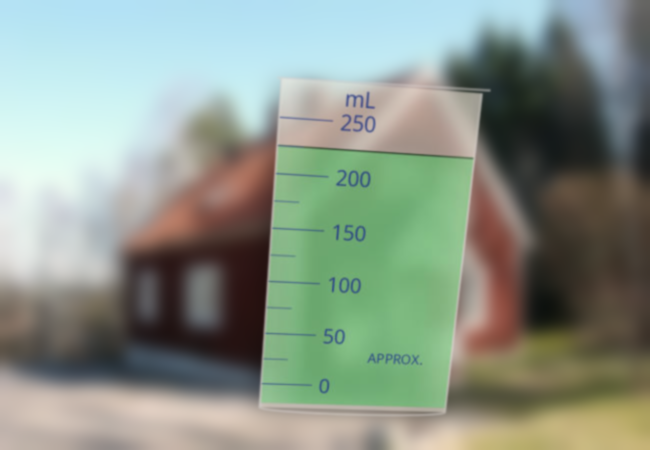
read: **225** mL
